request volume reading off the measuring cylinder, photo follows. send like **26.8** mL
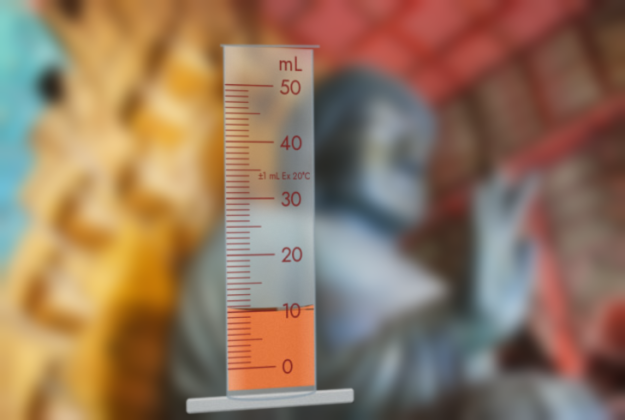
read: **10** mL
